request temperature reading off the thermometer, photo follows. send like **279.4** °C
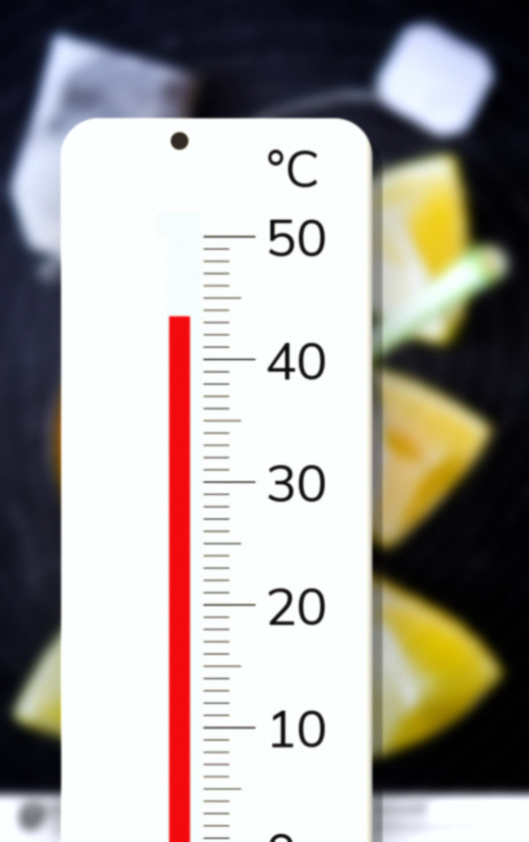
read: **43.5** °C
